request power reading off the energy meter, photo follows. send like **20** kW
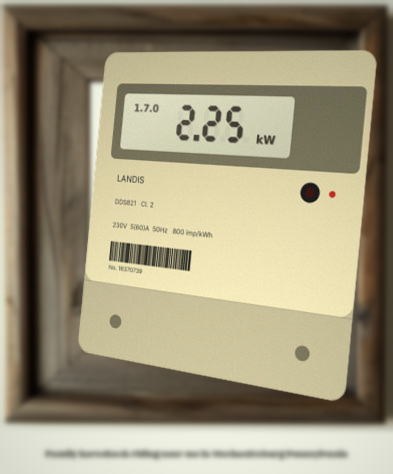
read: **2.25** kW
